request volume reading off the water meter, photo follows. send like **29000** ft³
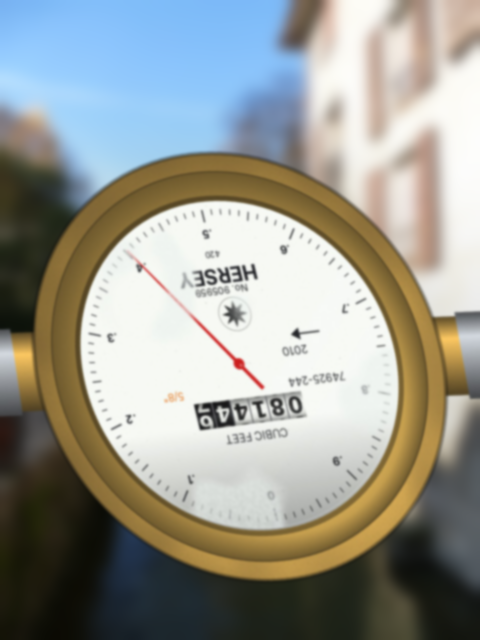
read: **81446.40** ft³
